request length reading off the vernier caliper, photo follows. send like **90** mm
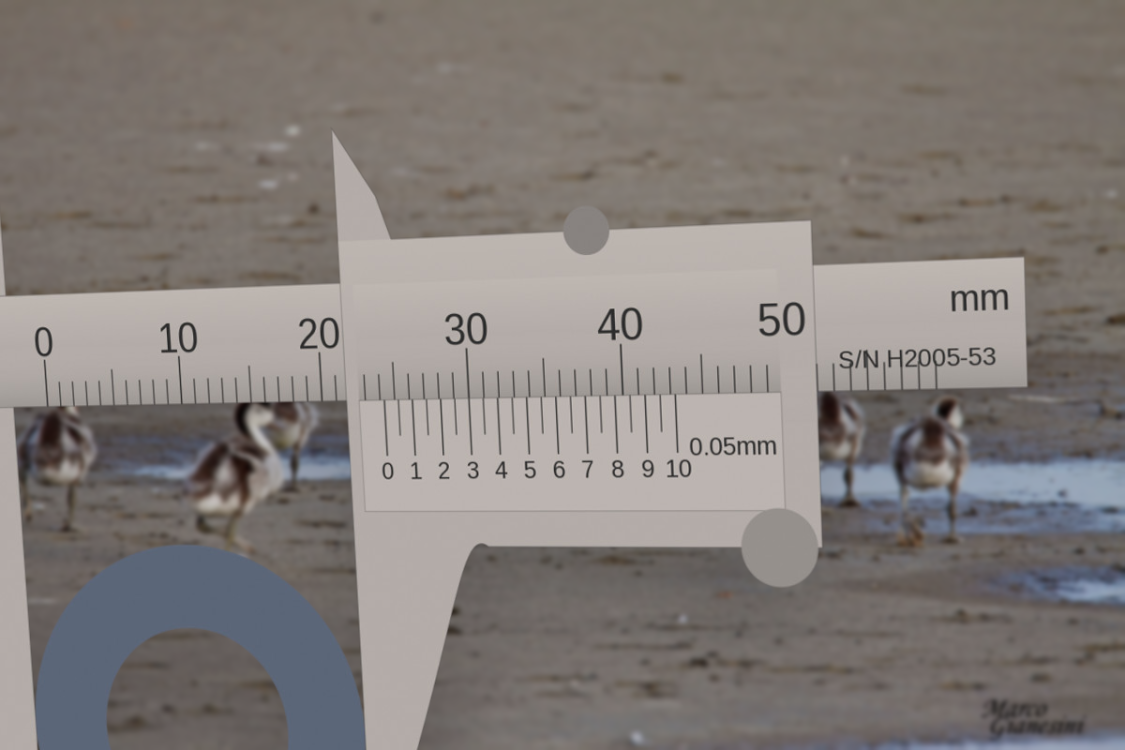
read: **24.3** mm
